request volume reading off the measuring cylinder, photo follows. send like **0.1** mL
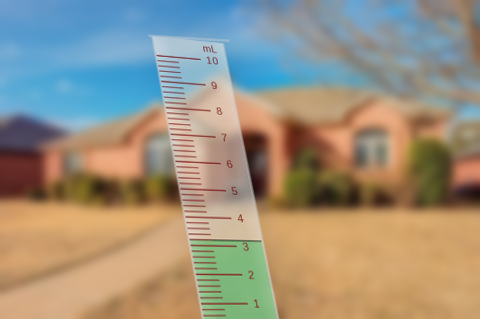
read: **3.2** mL
